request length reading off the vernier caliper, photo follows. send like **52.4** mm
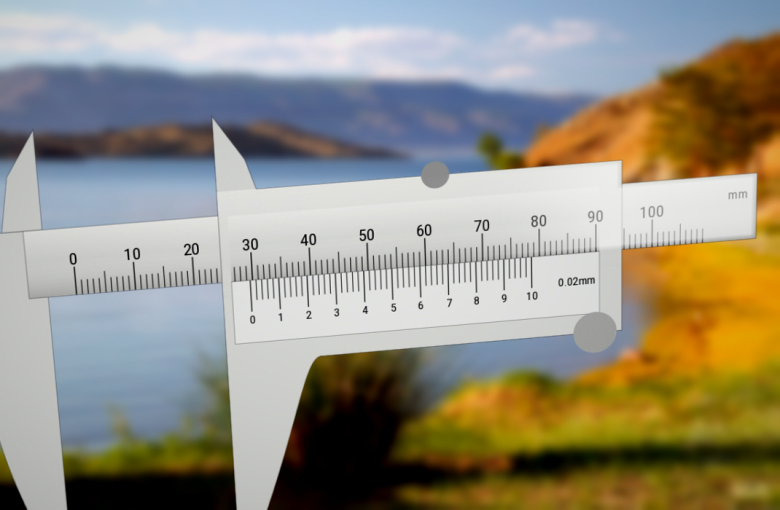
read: **29.6** mm
